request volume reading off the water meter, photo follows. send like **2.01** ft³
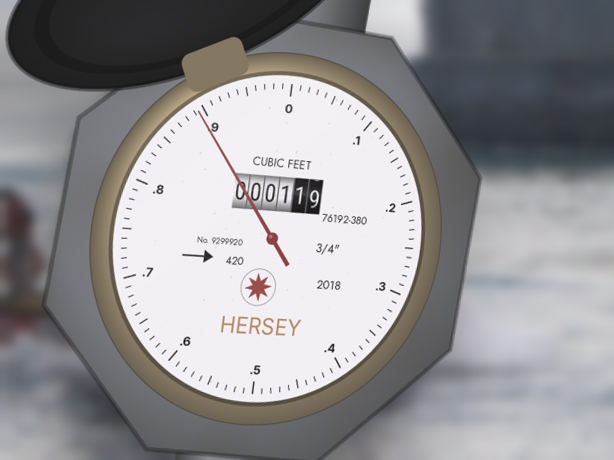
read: **118.89** ft³
